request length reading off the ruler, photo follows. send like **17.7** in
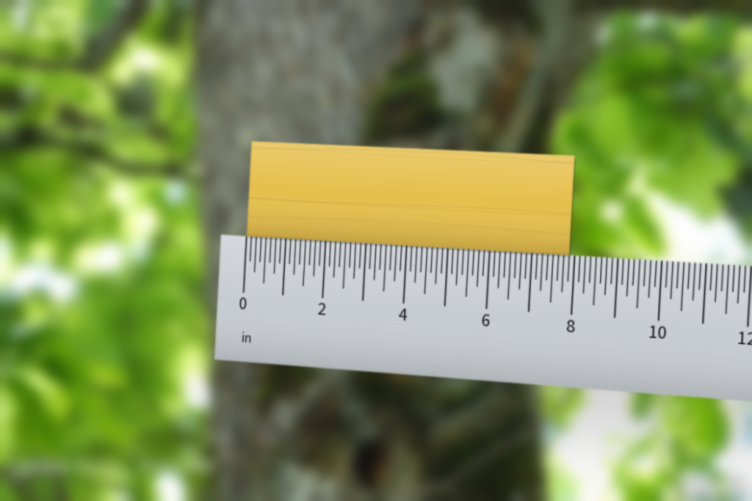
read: **7.875** in
